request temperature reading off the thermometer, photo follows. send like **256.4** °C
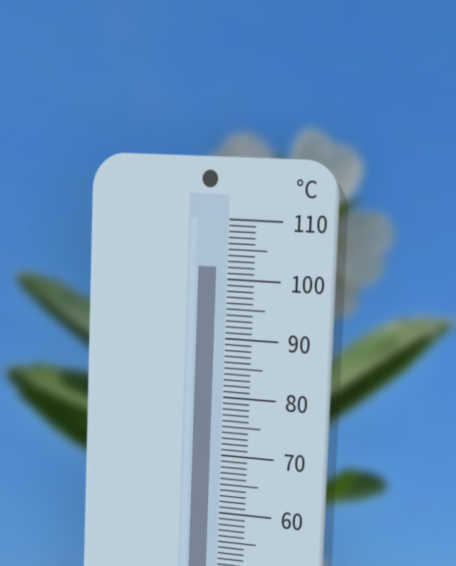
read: **102** °C
